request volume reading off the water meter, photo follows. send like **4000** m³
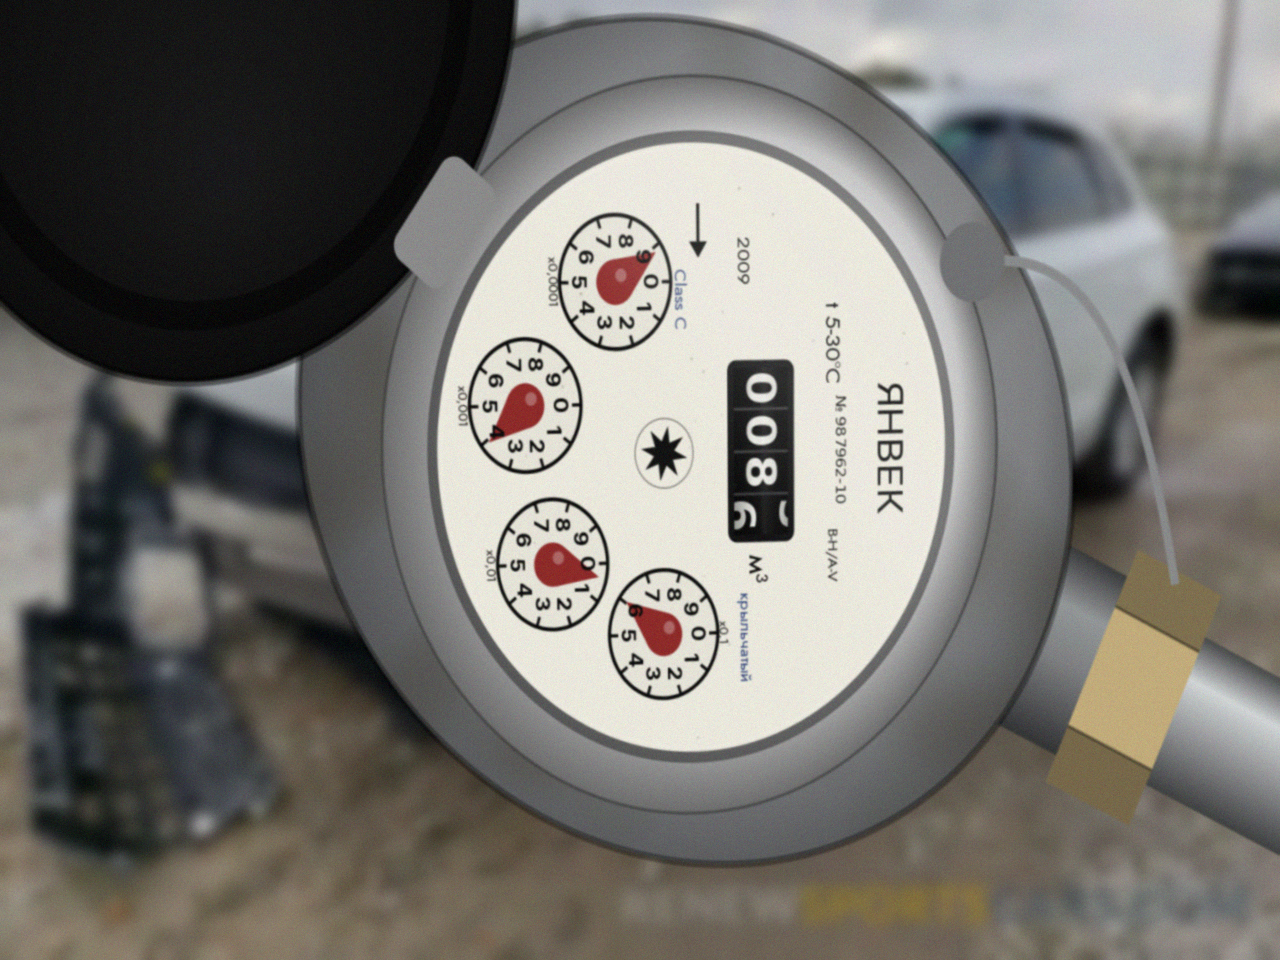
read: **85.6039** m³
